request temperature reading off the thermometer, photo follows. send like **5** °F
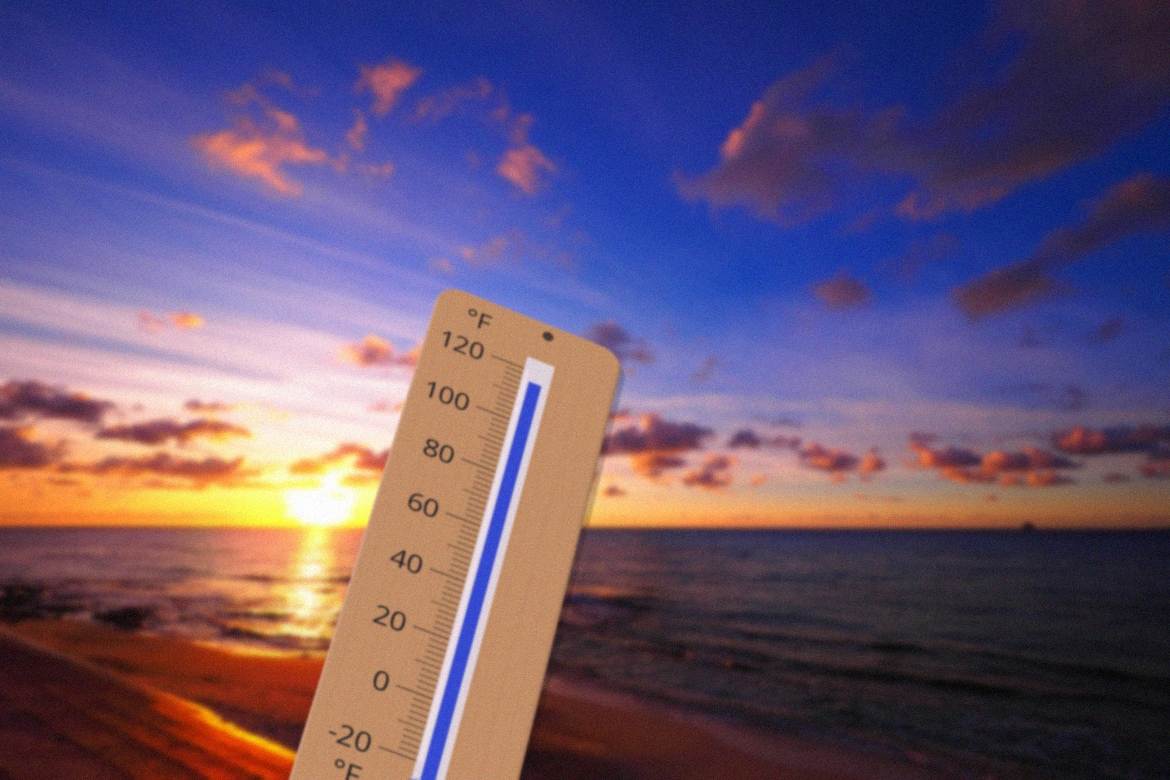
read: **116** °F
